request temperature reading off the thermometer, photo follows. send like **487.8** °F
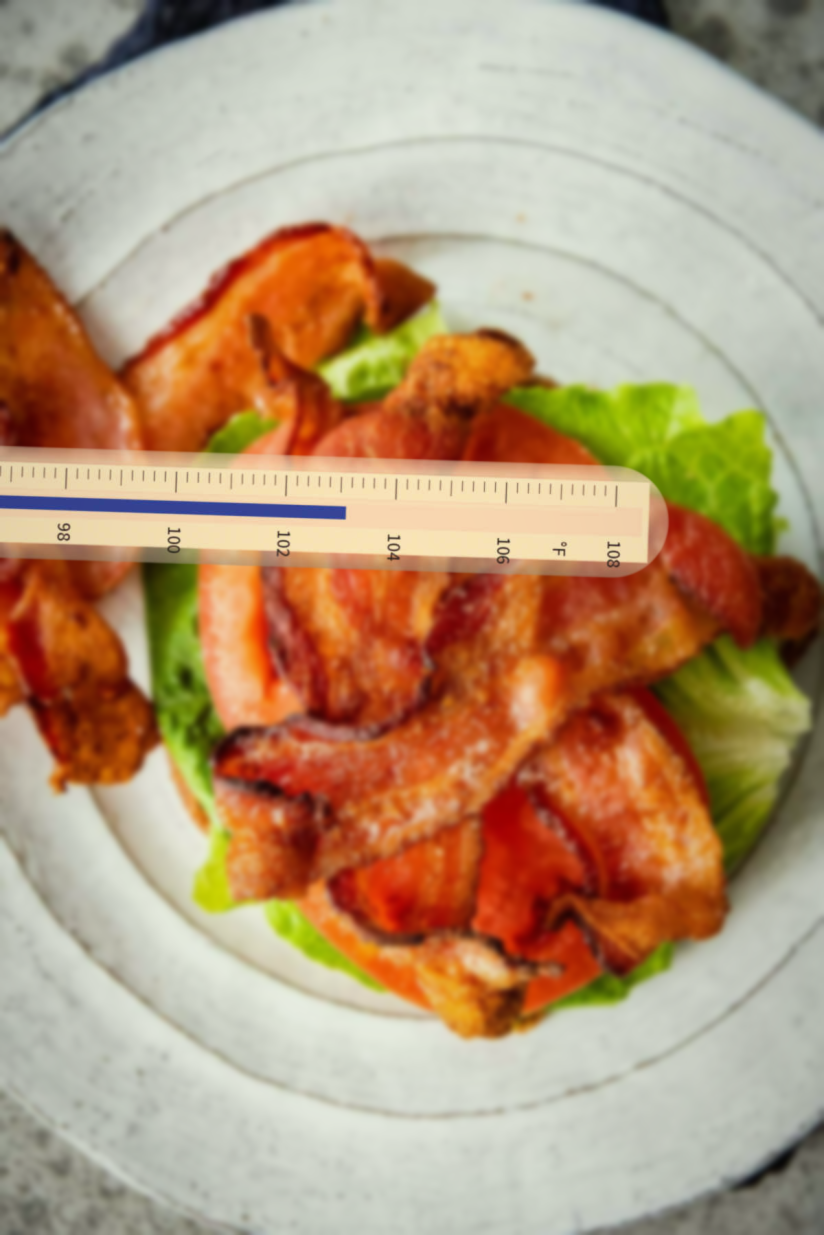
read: **103.1** °F
